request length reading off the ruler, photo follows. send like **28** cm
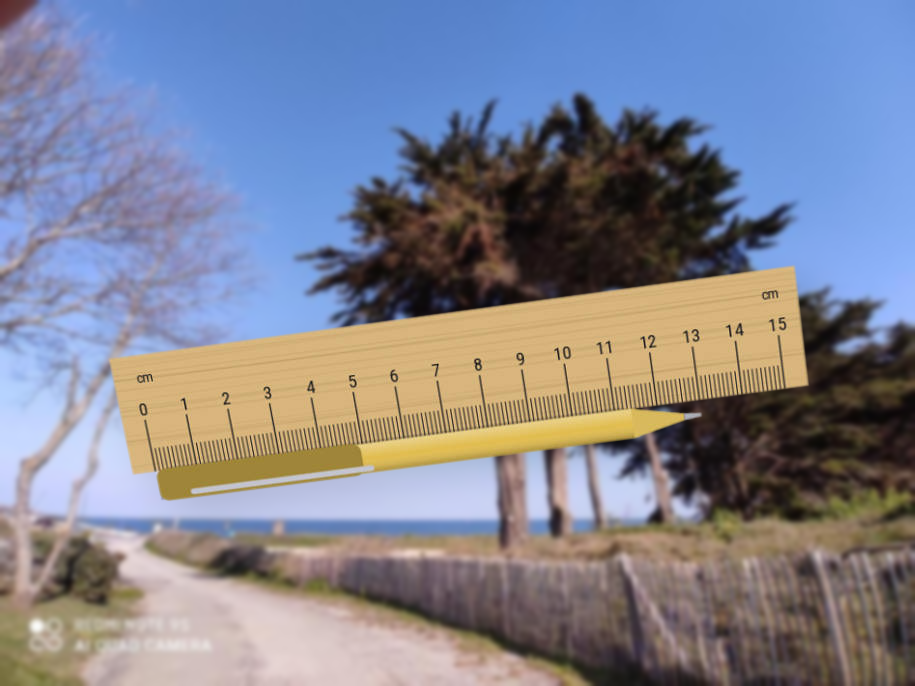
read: **13** cm
